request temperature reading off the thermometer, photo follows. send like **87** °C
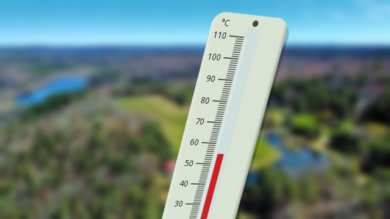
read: **55** °C
